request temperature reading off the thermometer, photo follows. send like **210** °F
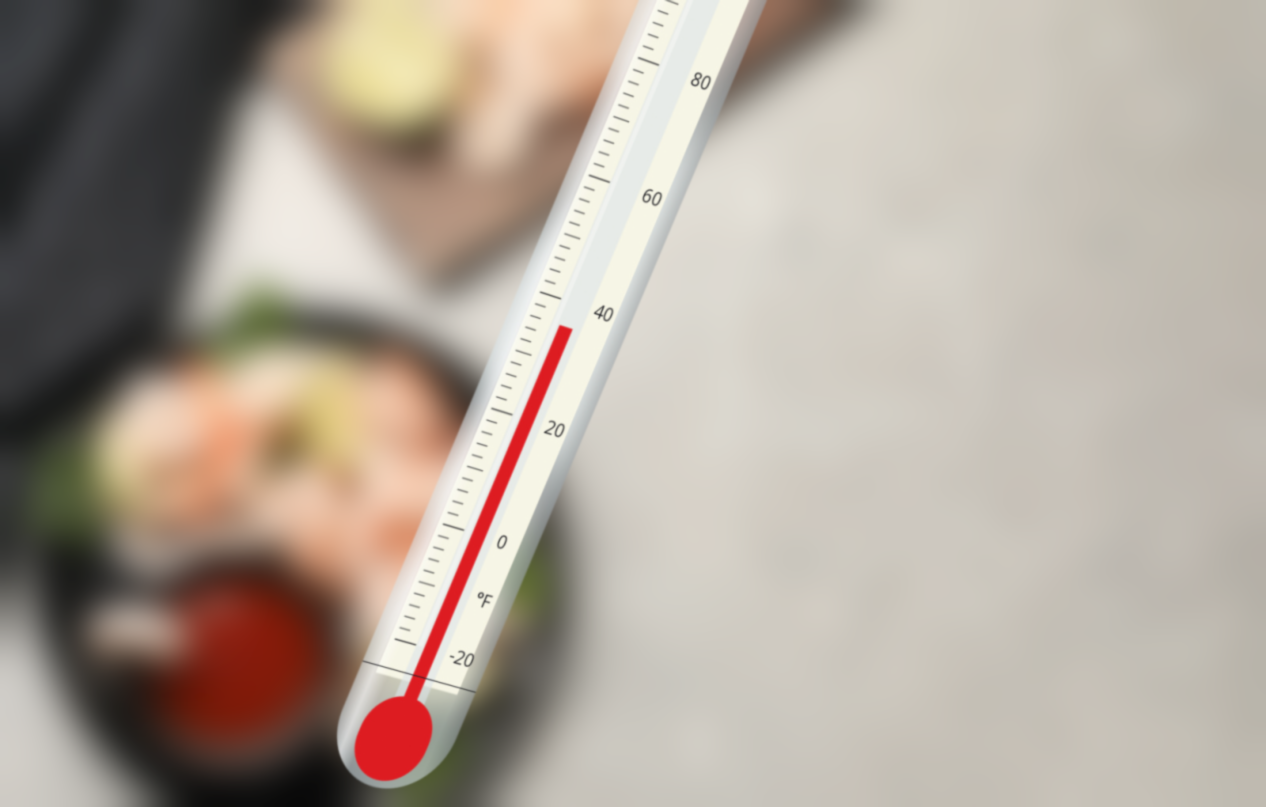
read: **36** °F
